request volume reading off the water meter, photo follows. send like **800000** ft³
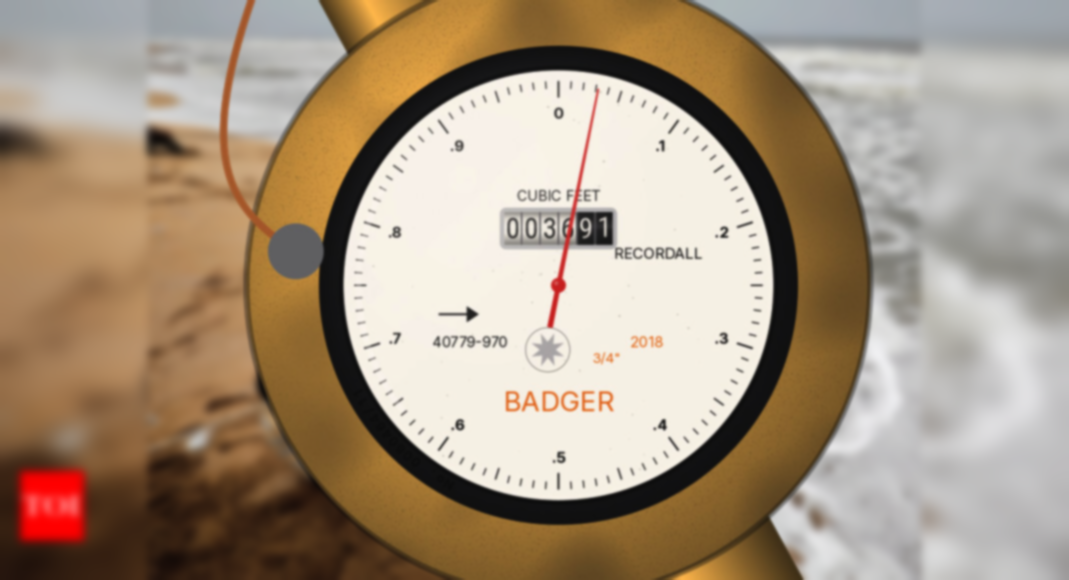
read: **3691.03** ft³
